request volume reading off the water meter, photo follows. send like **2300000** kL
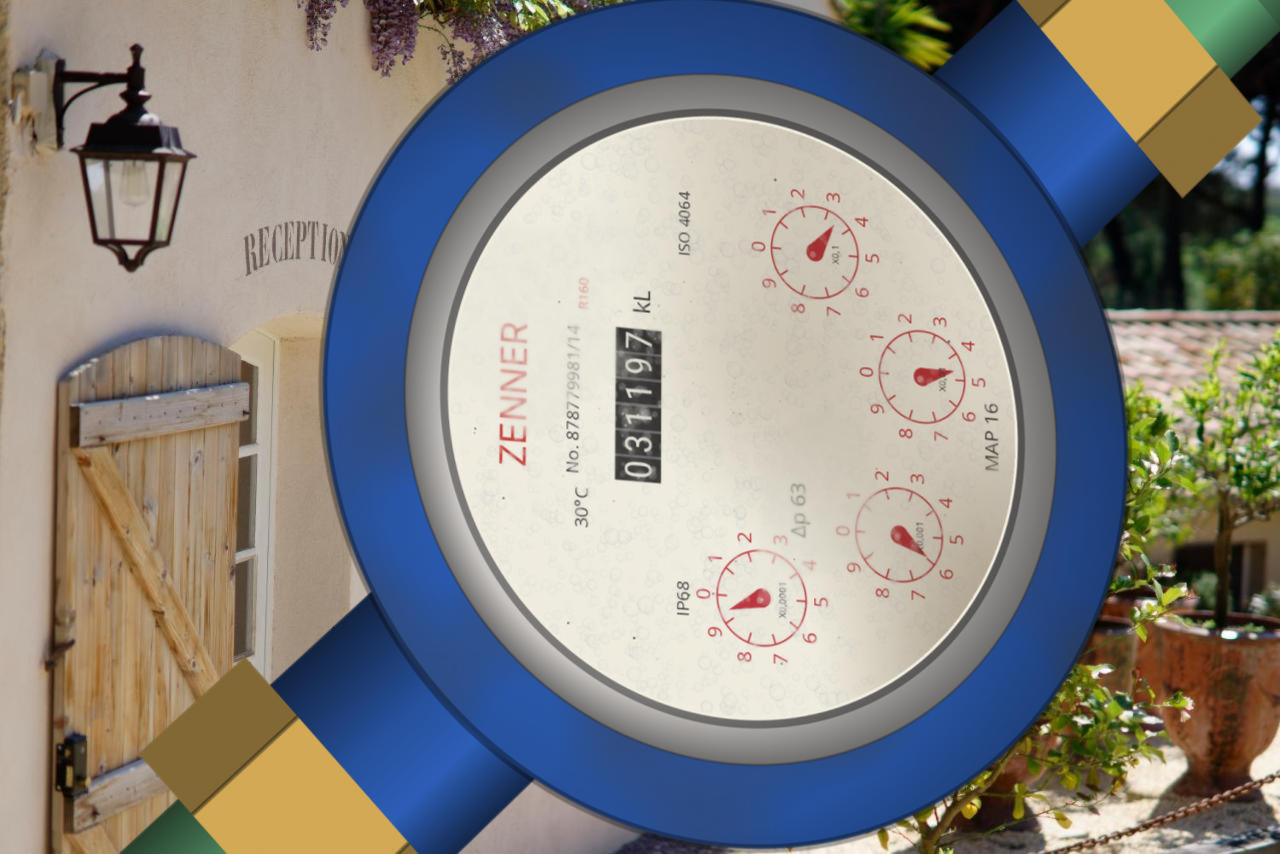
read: **31197.3459** kL
